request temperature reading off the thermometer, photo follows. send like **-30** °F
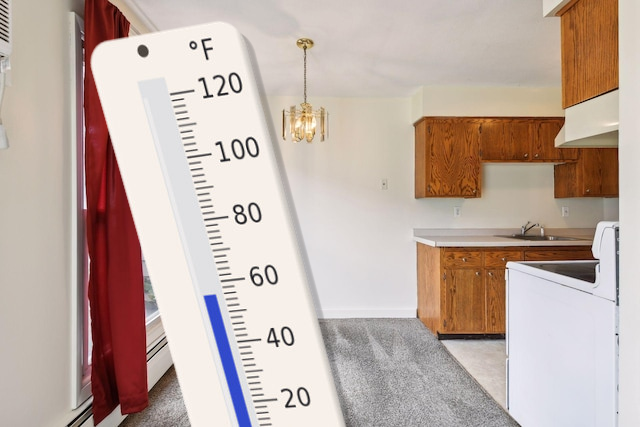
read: **56** °F
